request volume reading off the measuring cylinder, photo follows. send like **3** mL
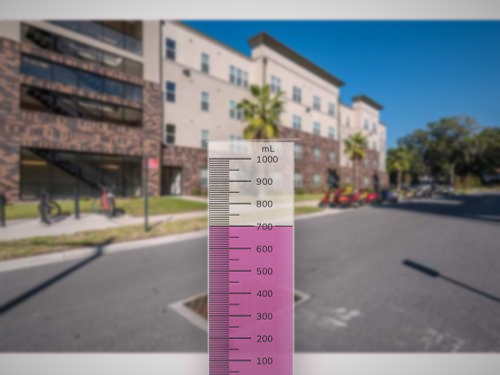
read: **700** mL
